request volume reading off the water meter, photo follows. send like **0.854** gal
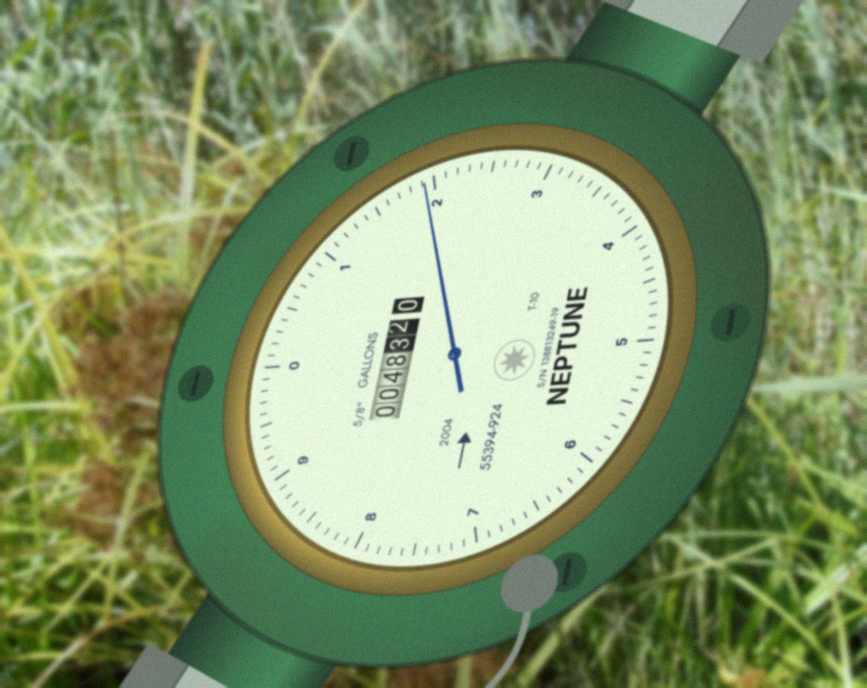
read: **48321.9** gal
